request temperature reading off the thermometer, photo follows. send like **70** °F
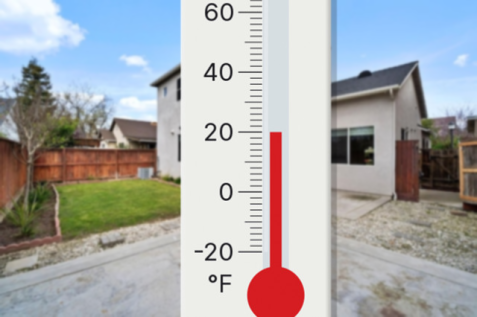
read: **20** °F
